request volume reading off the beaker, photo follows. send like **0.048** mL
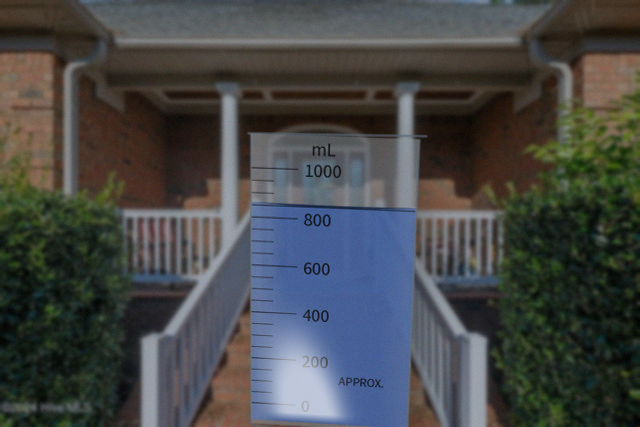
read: **850** mL
